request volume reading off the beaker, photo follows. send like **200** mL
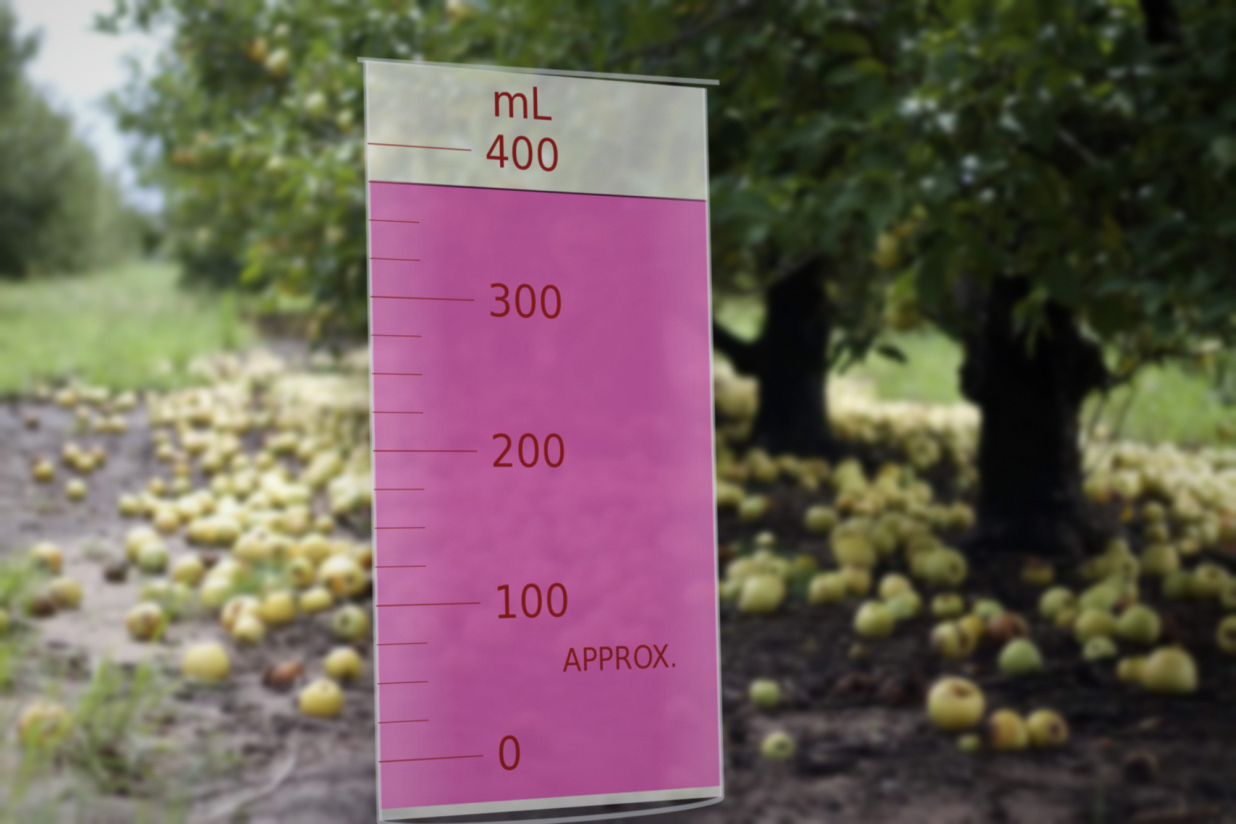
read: **375** mL
